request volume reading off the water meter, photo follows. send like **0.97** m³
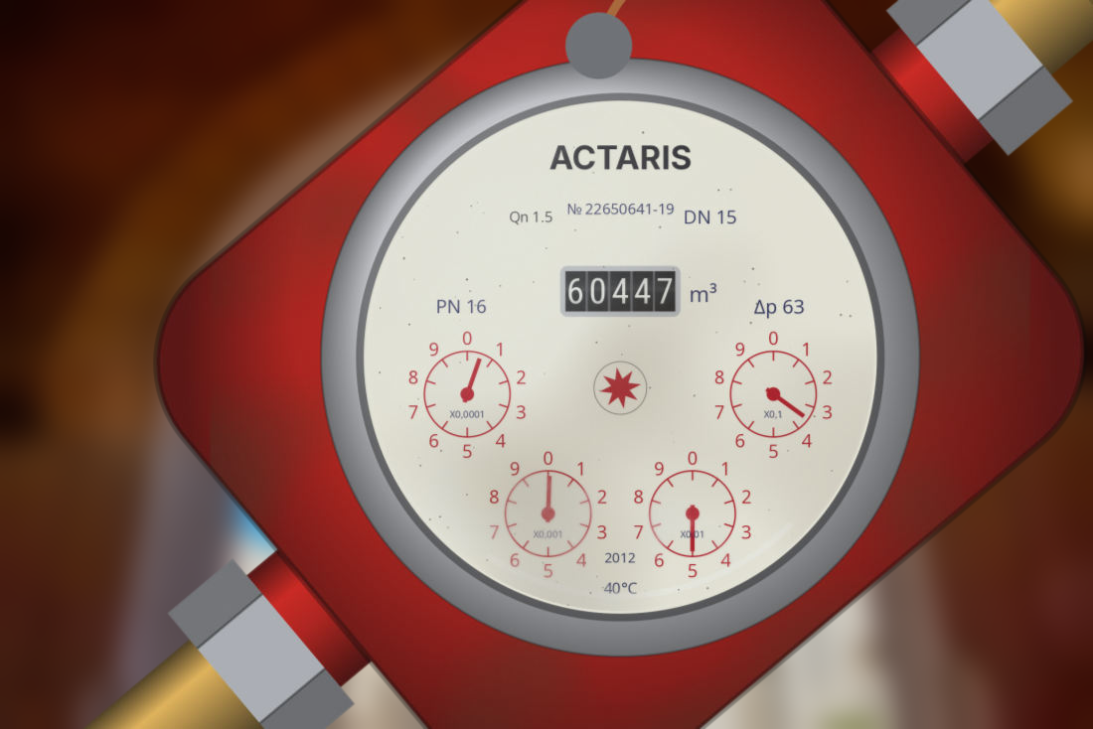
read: **60447.3500** m³
